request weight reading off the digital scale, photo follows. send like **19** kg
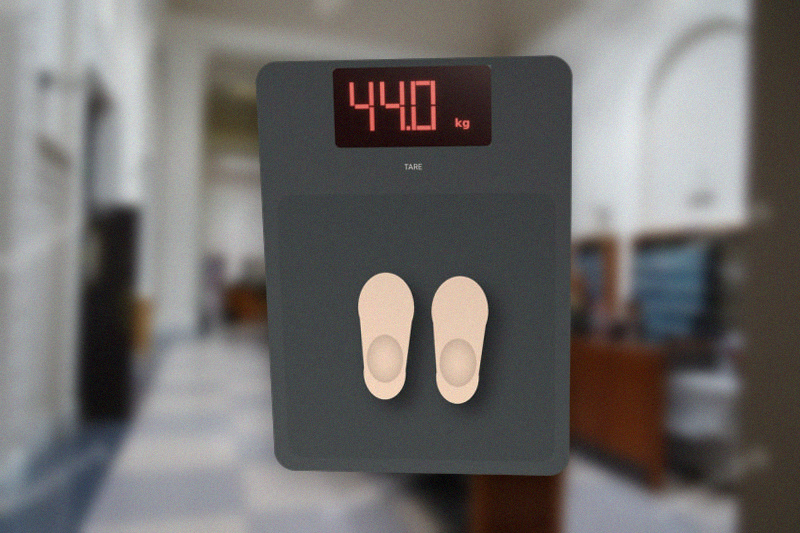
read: **44.0** kg
